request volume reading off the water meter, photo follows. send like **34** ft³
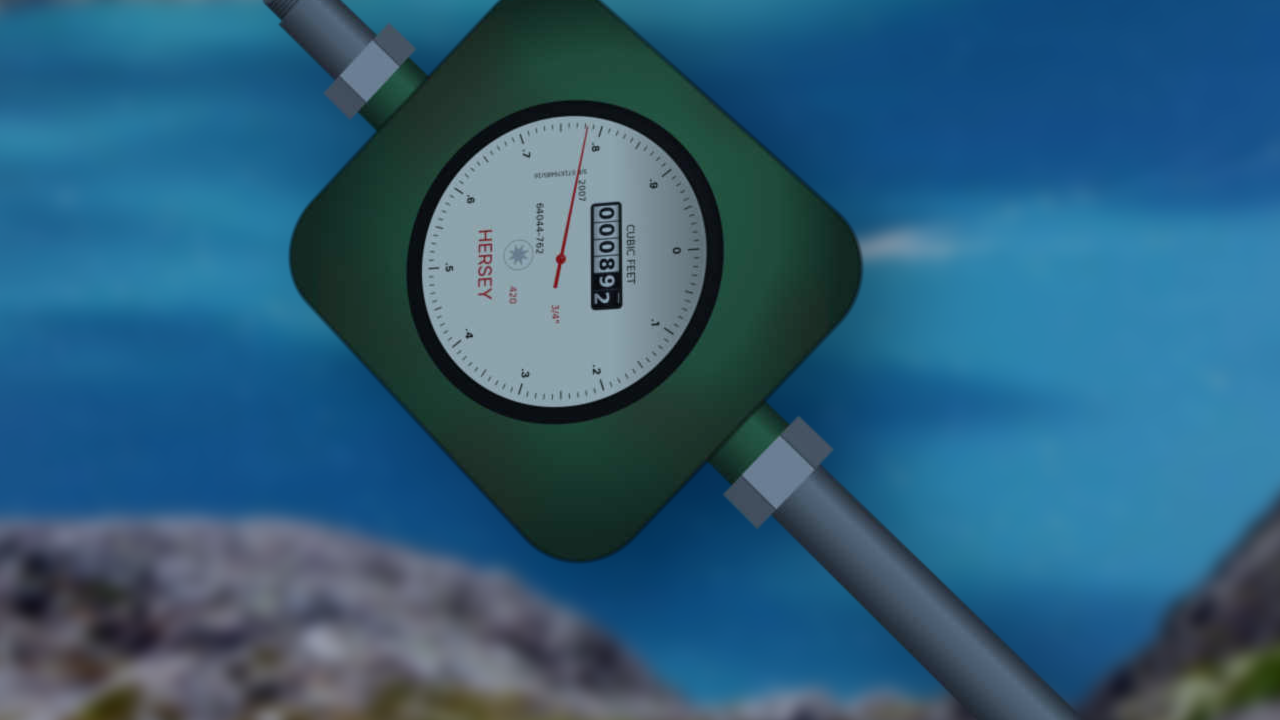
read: **891.78** ft³
